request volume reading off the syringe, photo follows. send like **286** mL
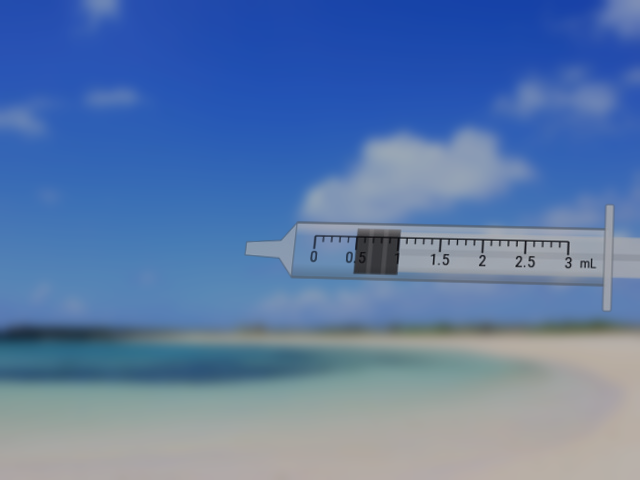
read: **0.5** mL
